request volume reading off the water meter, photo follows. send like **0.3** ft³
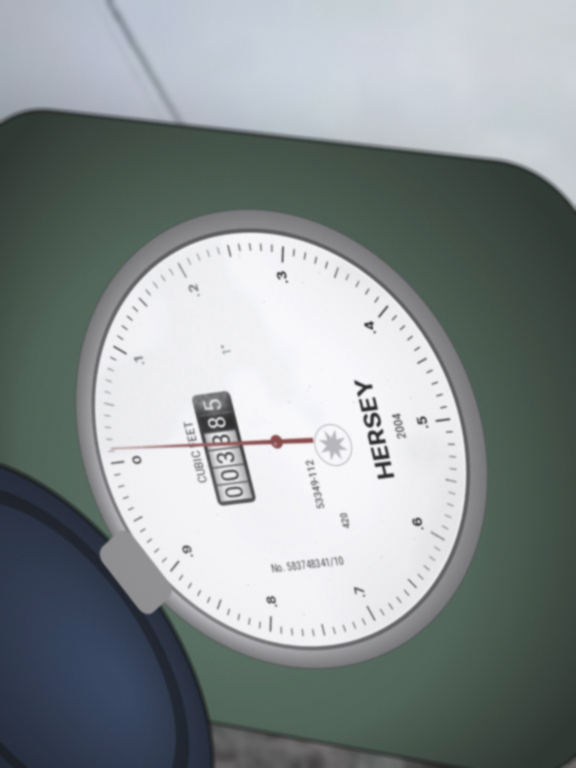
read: **3385.01** ft³
